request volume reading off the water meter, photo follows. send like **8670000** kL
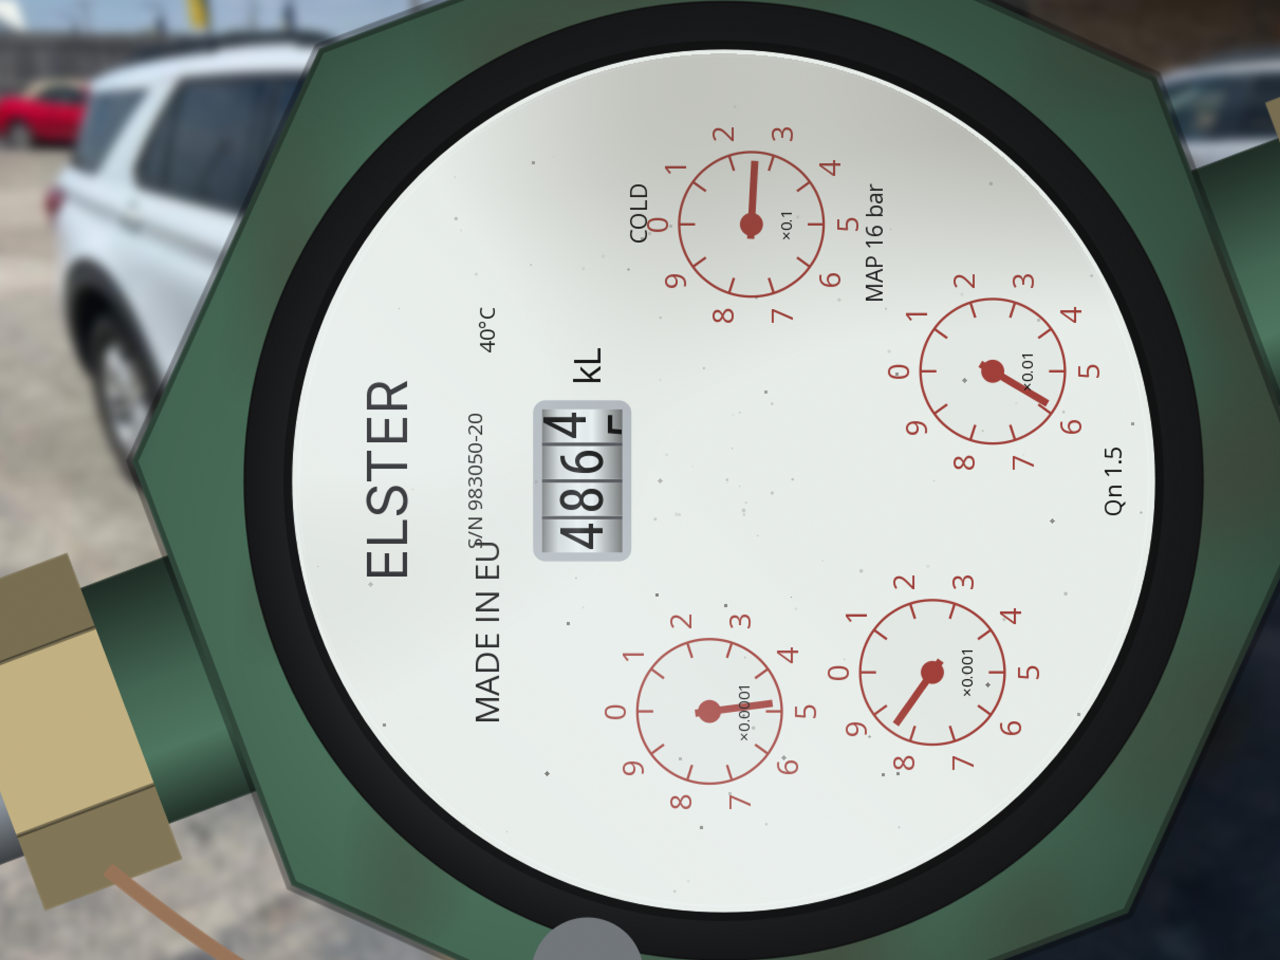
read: **4864.2584** kL
